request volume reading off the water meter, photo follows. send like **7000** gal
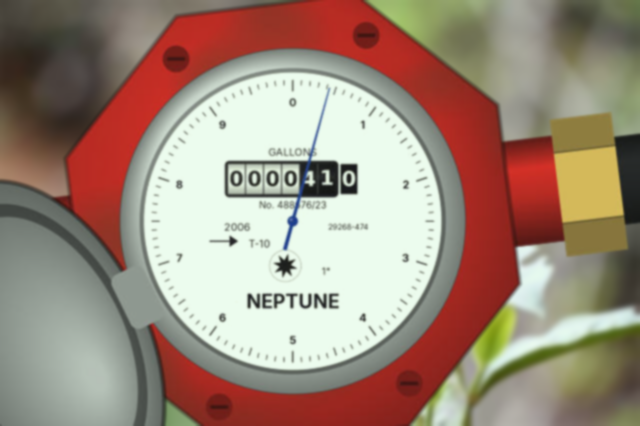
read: **410.4** gal
